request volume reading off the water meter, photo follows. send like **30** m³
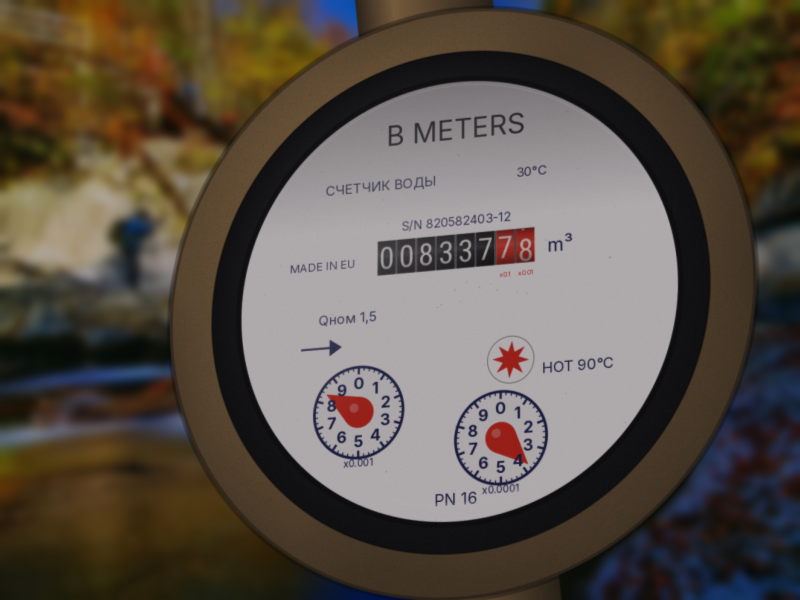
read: **8337.7783** m³
